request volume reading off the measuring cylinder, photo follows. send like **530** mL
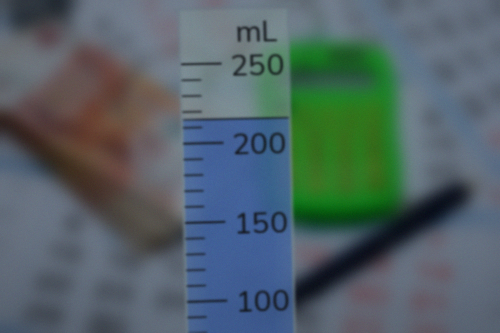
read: **215** mL
